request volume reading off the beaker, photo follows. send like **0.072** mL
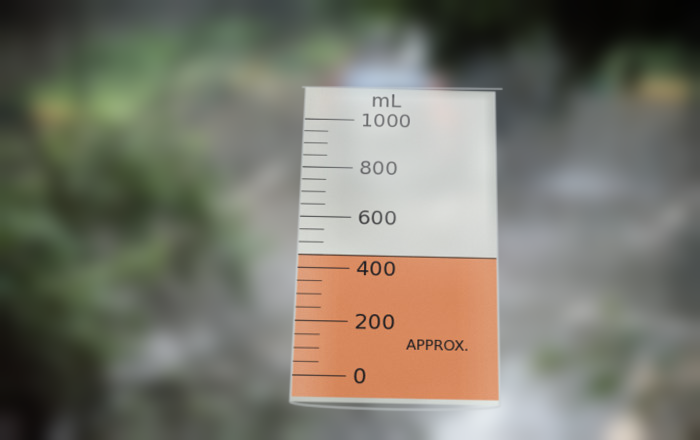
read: **450** mL
